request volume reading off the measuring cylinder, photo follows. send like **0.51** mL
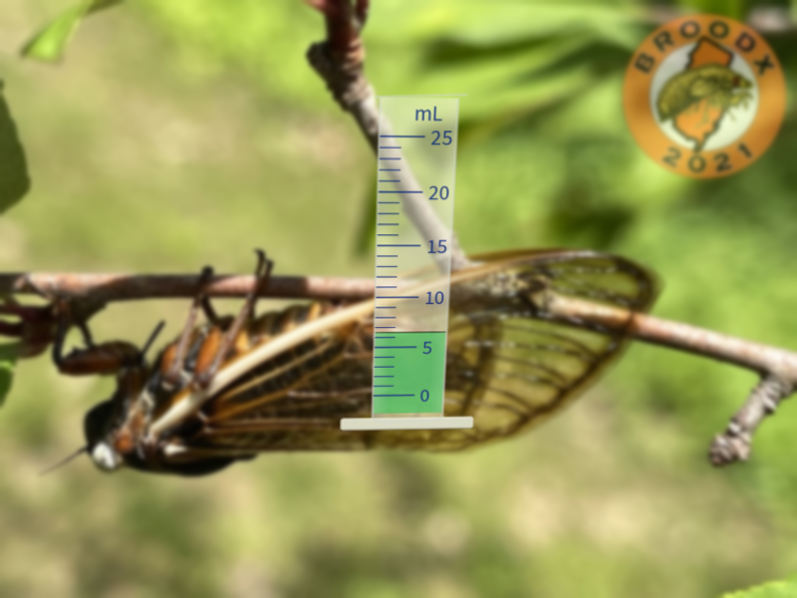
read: **6.5** mL
